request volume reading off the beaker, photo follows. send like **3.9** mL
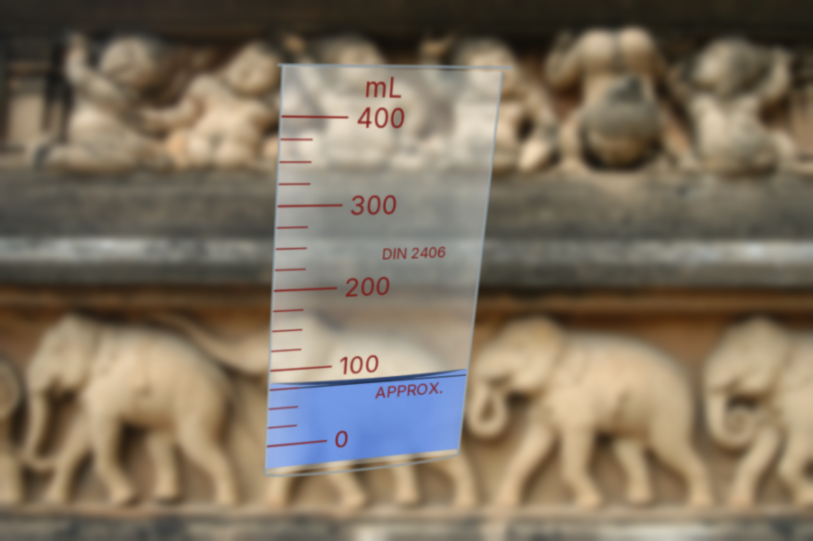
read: **75** mL
